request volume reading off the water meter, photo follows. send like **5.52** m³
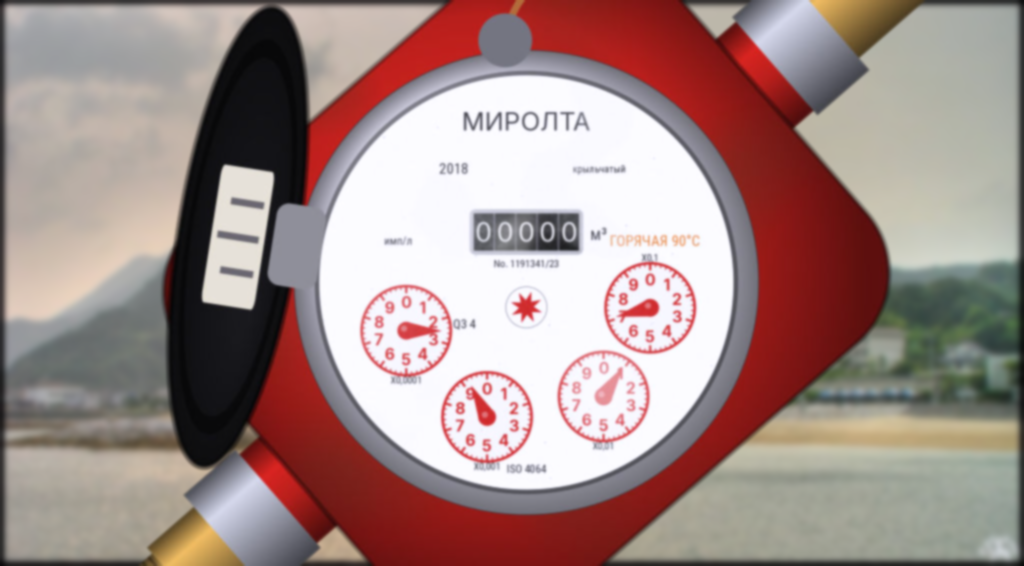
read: **0.7092** m³
